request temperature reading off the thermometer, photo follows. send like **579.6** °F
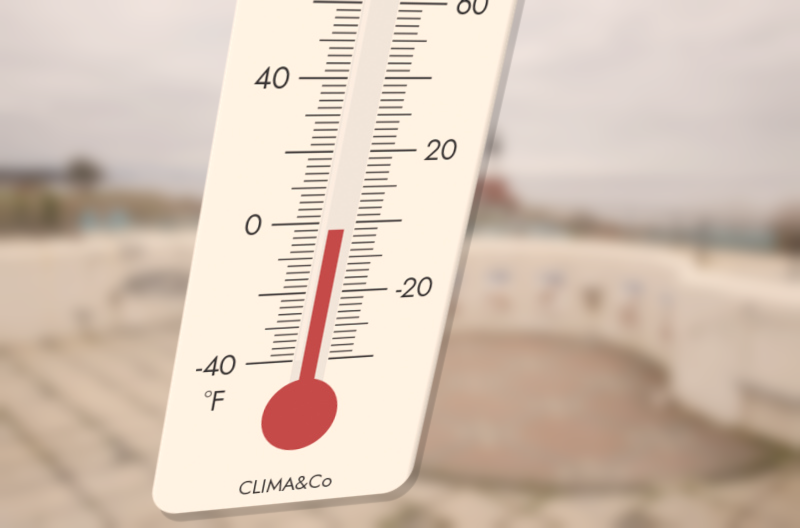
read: **-2** °F
